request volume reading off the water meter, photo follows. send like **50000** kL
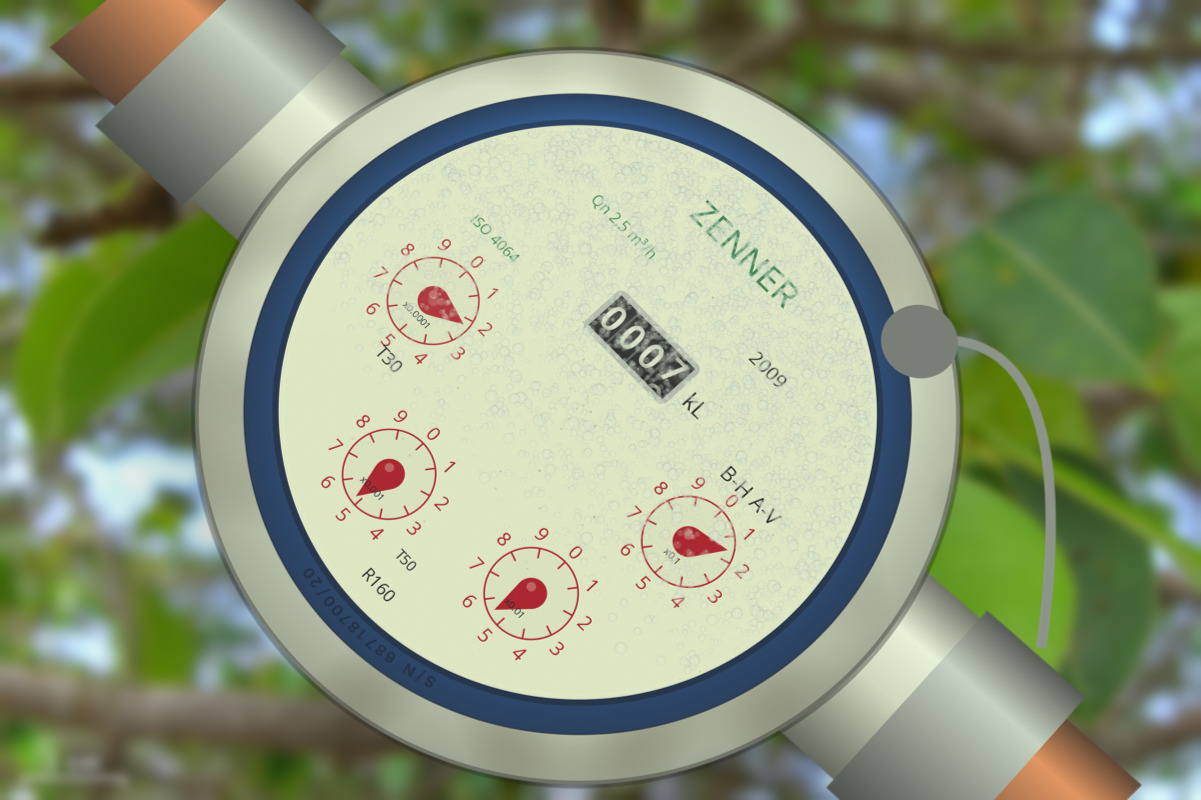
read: **7.1552** kL
